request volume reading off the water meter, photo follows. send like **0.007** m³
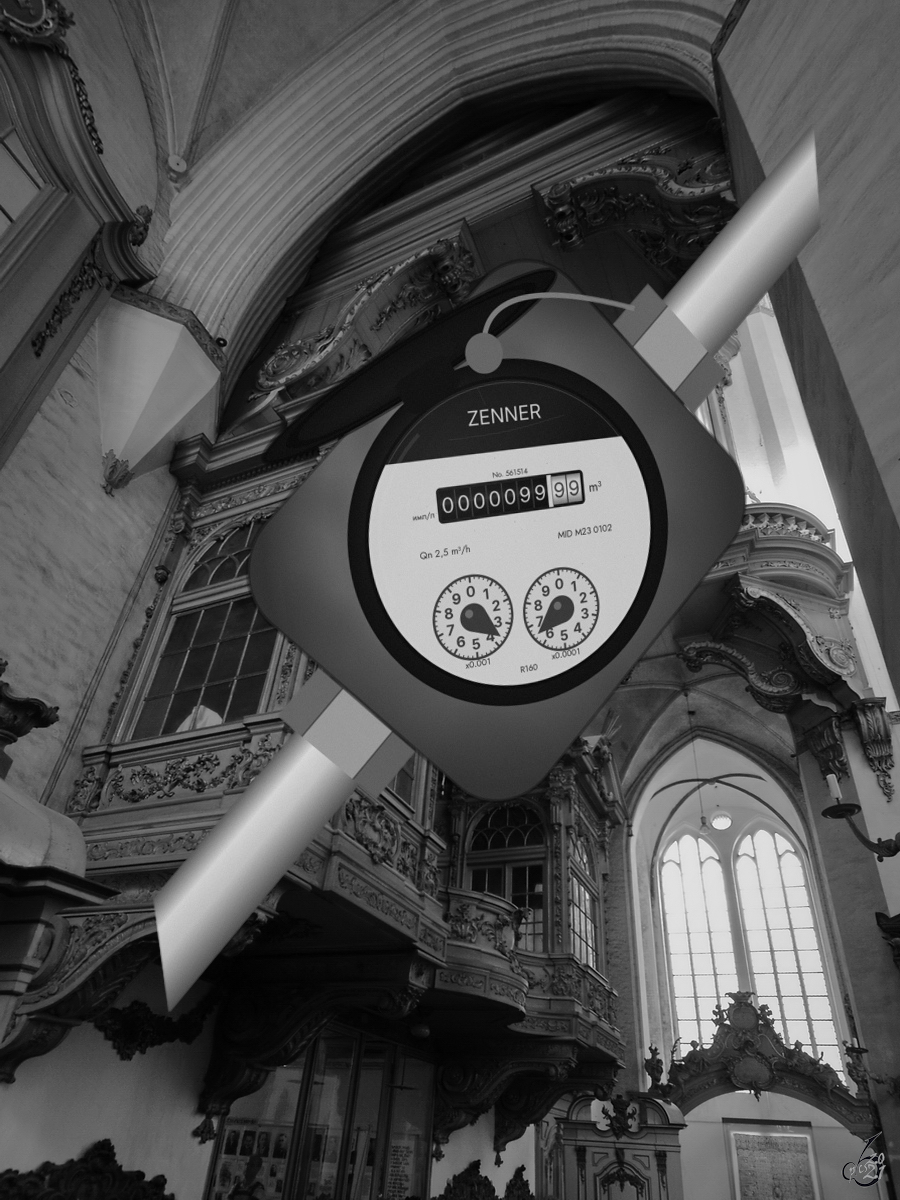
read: **99.9936** m³
